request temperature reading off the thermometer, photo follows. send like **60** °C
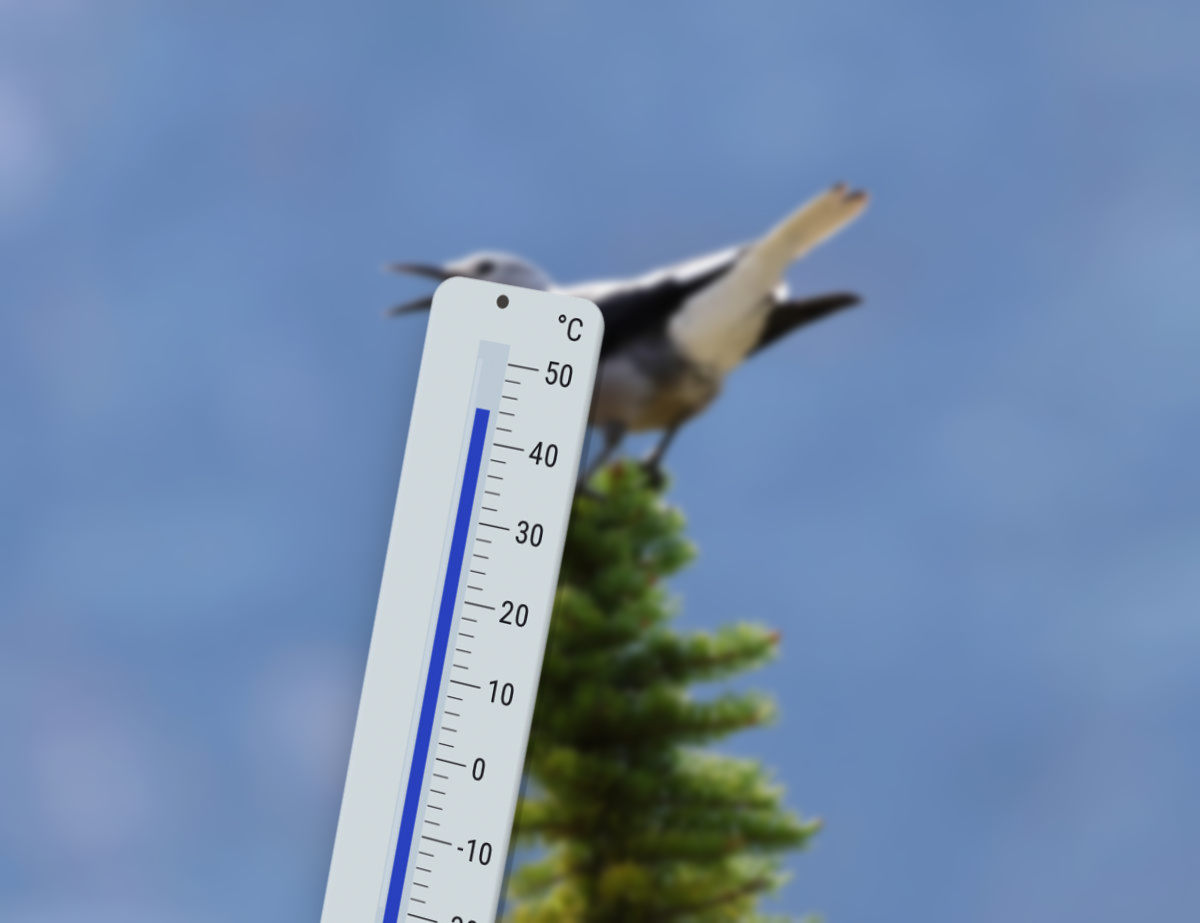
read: **44** °C
